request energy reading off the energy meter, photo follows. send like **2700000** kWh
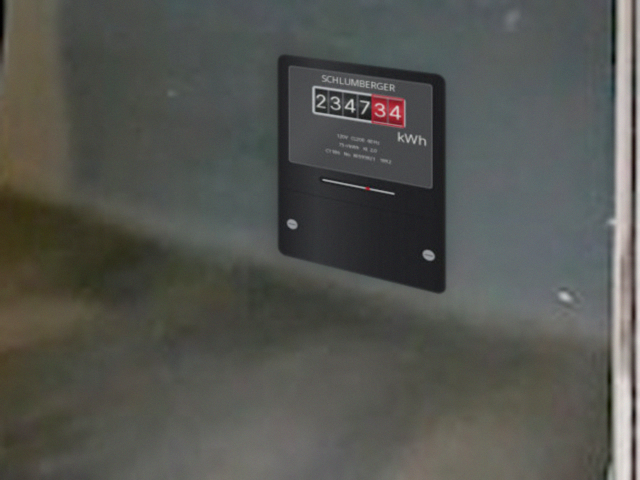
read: **2347.34** kWh
